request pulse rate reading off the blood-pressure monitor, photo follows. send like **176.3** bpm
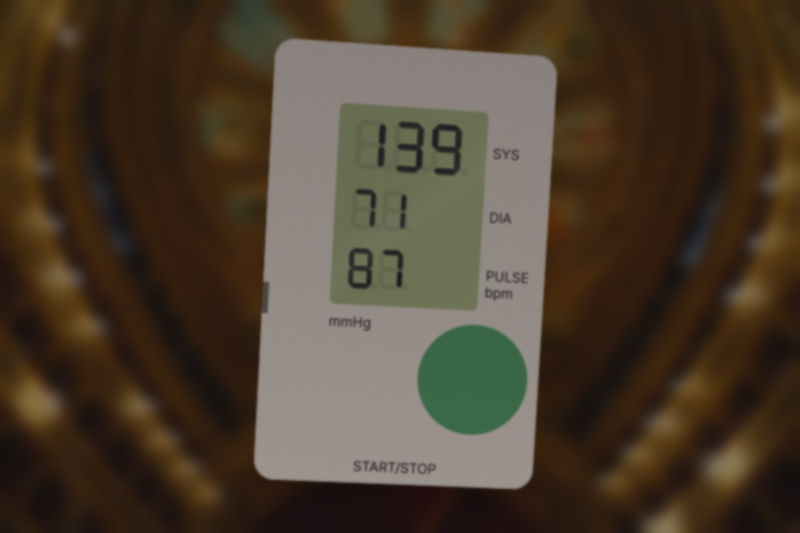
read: **87** bpm
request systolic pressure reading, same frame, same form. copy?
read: **139** mmHg
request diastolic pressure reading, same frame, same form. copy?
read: **71** mmHg
